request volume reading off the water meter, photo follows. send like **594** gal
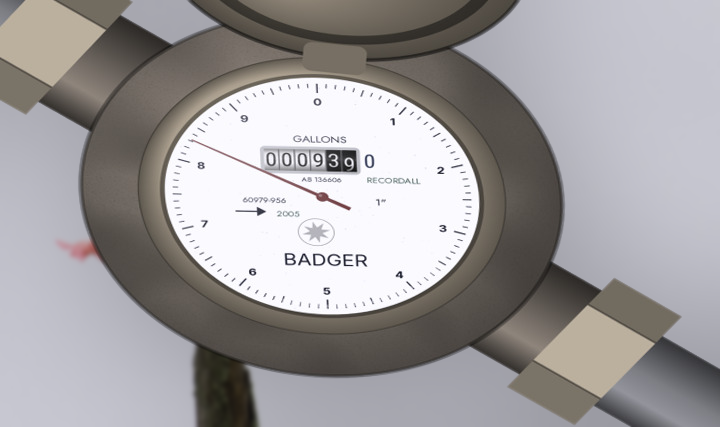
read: **9388.3** gal
